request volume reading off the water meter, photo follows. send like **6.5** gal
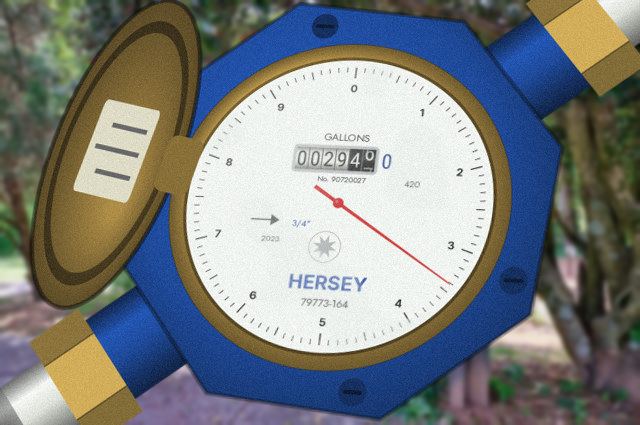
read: **29463.4** gal
